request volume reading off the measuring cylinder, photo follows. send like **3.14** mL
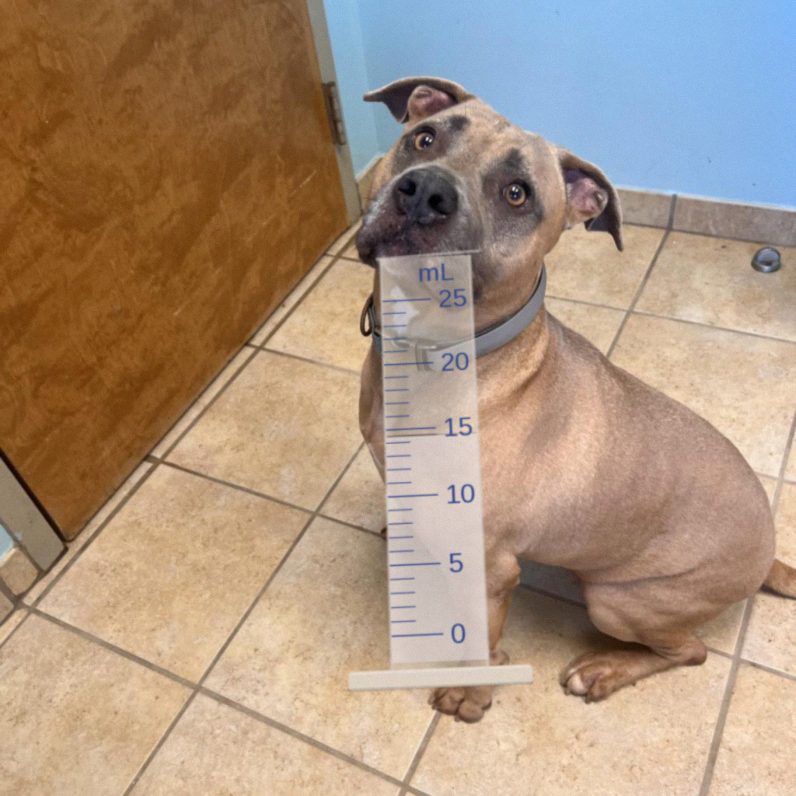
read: **14.5** mL
